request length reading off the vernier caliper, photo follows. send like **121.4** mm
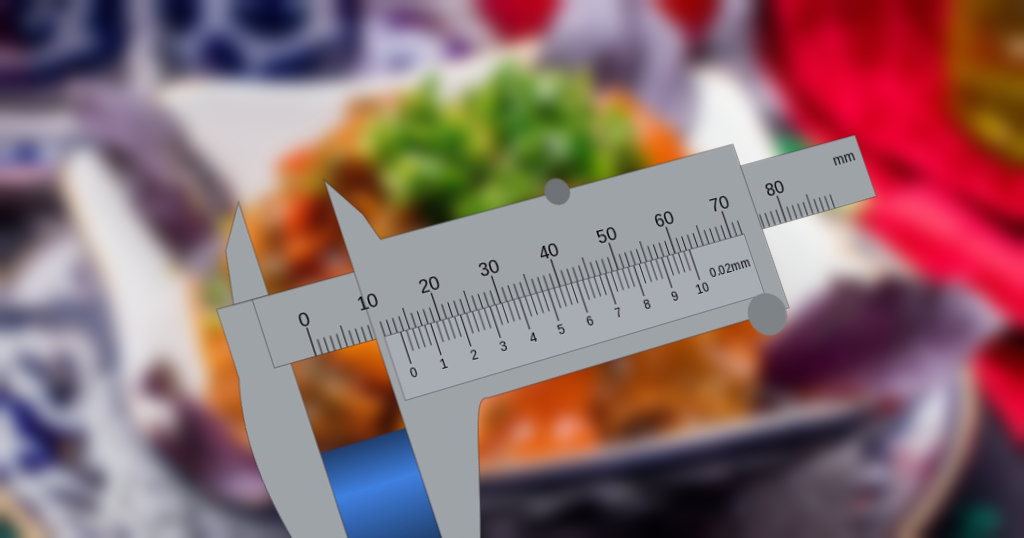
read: **13.5** mm
